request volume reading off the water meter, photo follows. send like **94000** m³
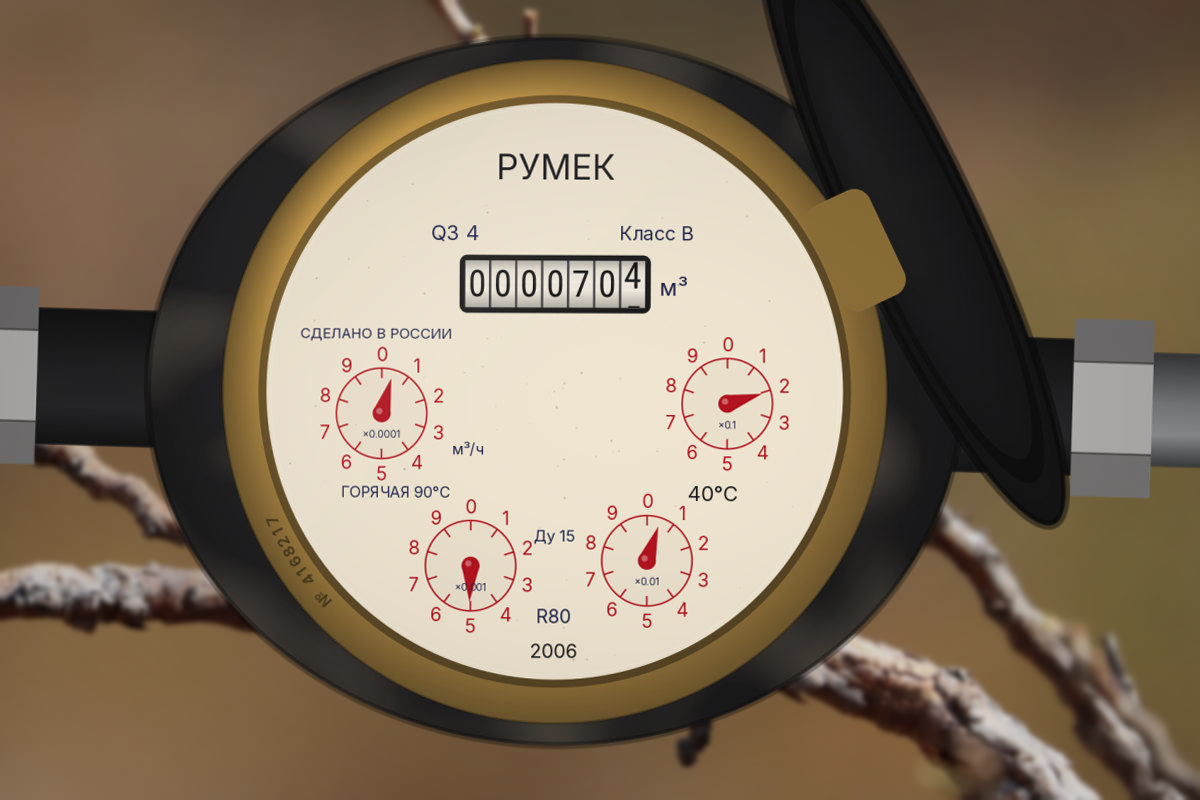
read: **704.2050** m³
